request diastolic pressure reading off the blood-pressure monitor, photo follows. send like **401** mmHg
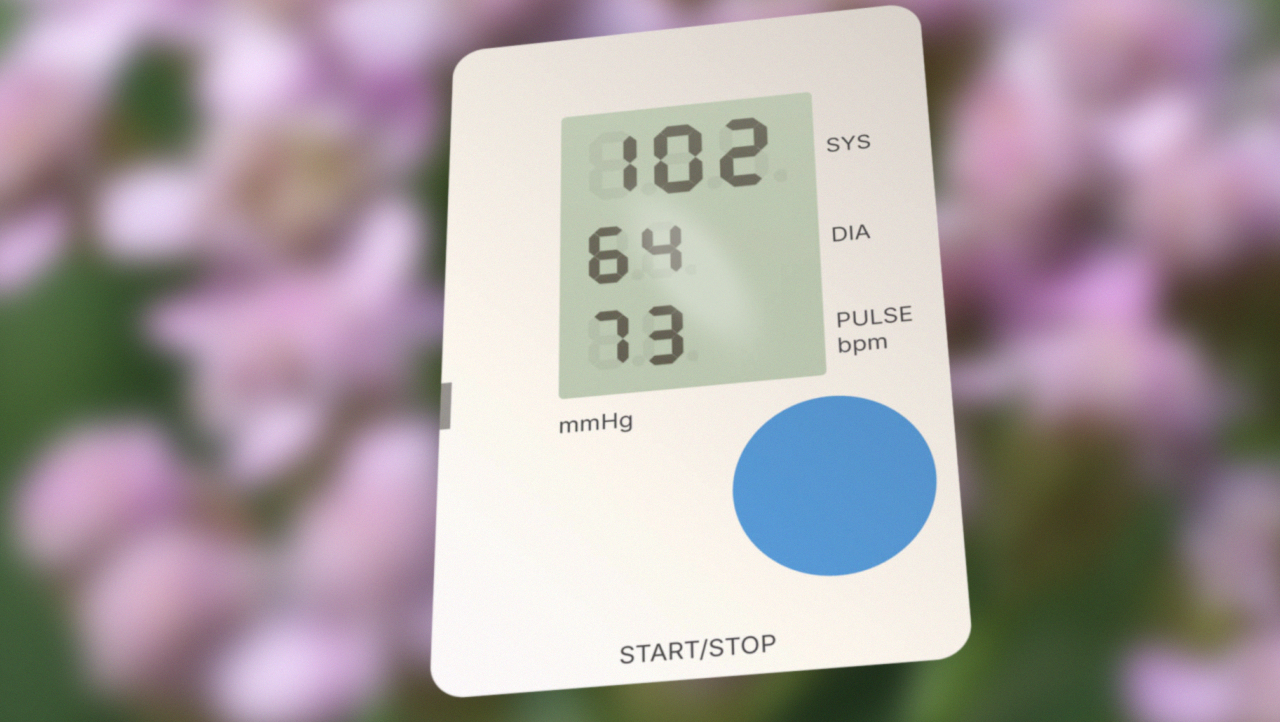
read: **64** mmHg
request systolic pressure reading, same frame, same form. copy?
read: **102** mmHg
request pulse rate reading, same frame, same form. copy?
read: **73** bpm
